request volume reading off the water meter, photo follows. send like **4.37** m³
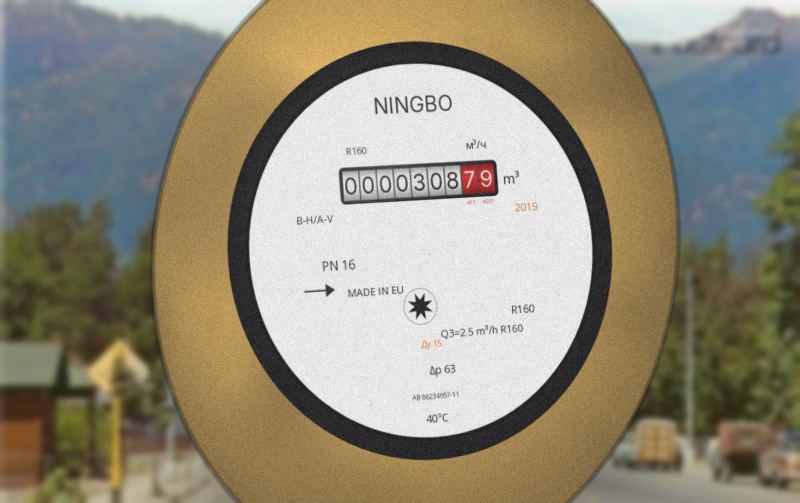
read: **308.79** m³
